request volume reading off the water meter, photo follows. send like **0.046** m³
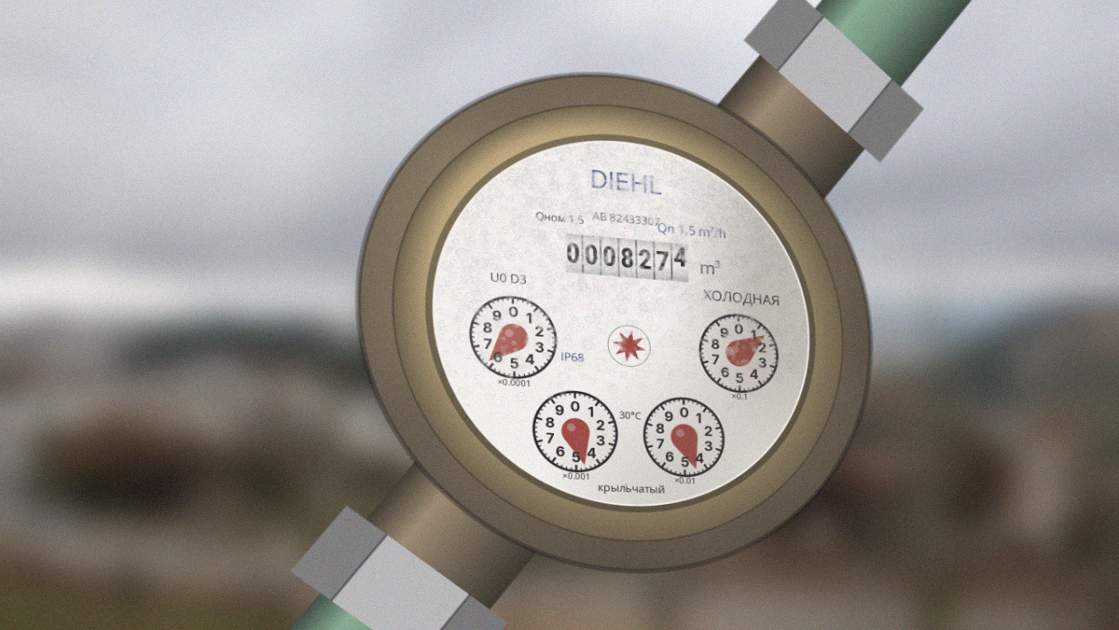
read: **8274.1446** m³
